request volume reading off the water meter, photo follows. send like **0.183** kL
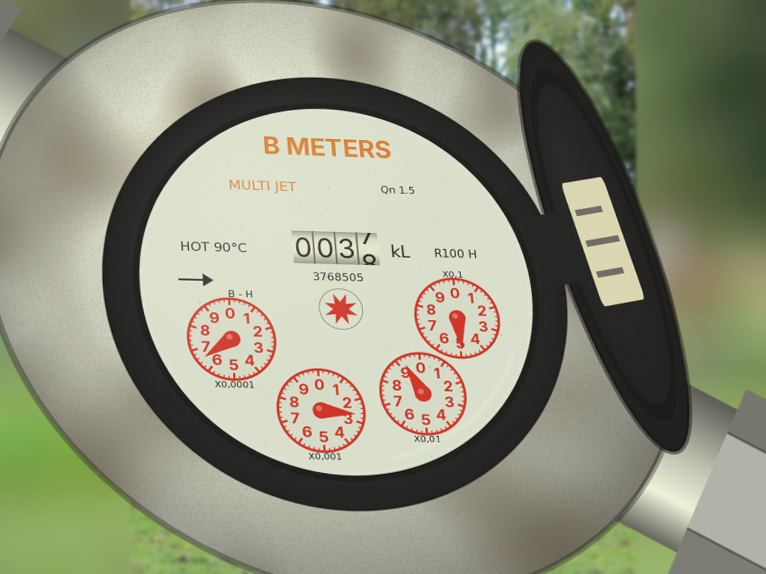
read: **37.4926** kL
